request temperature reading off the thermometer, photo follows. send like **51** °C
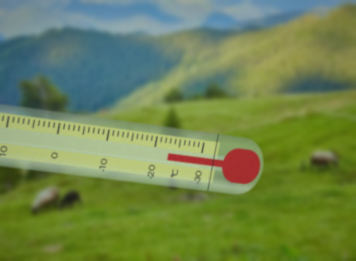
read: **-23** °C
